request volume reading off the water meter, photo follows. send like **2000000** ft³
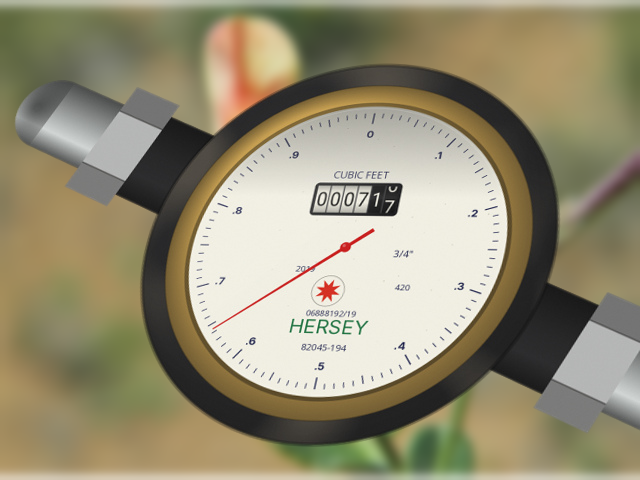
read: **716.64** ft³
